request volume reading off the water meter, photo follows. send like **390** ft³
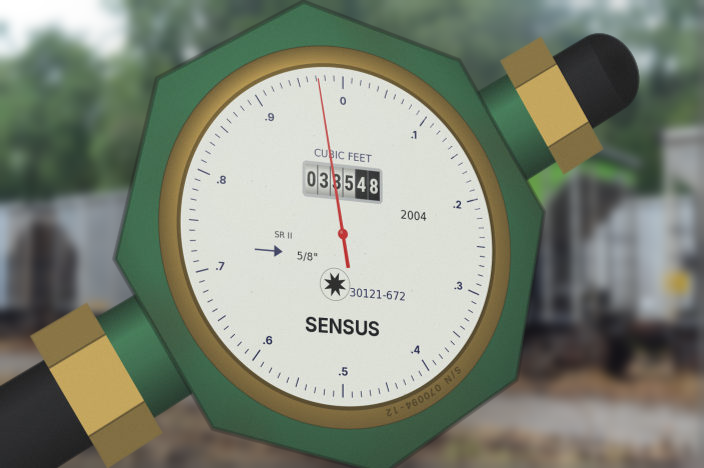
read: **33547.97** ft³
